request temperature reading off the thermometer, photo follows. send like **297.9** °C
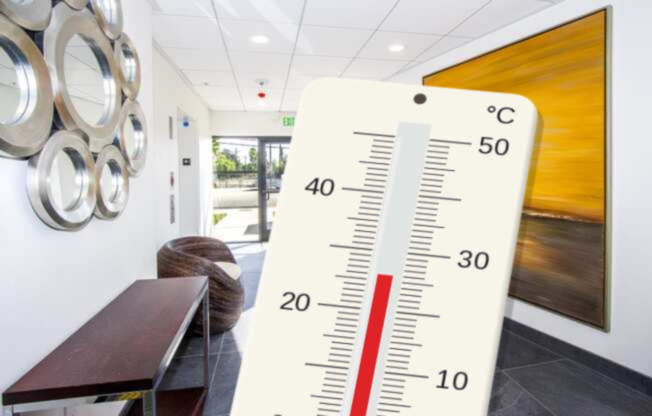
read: **26** °C
